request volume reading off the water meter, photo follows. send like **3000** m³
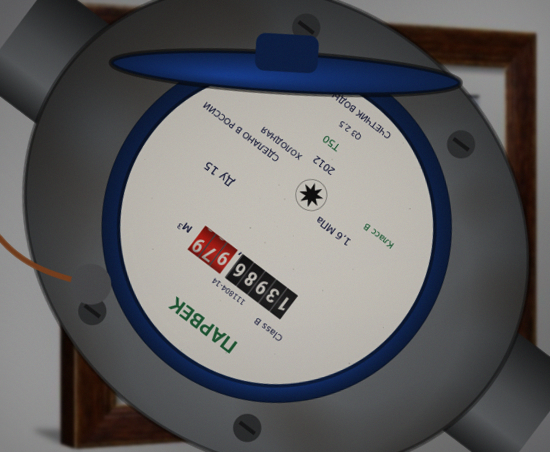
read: **13986.979** m³
